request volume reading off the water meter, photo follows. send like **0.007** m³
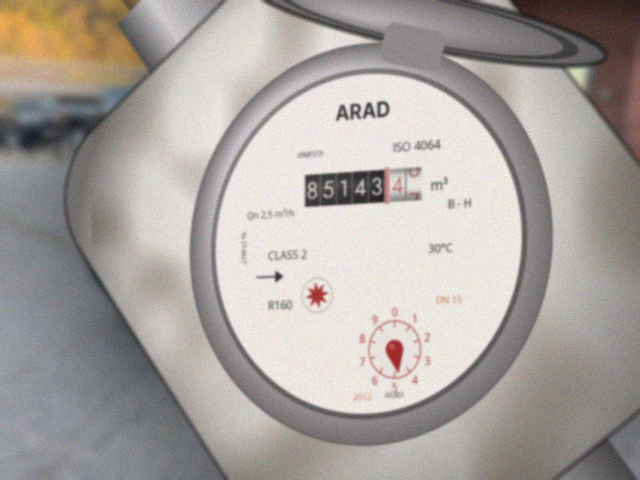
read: **85143.464** m³
